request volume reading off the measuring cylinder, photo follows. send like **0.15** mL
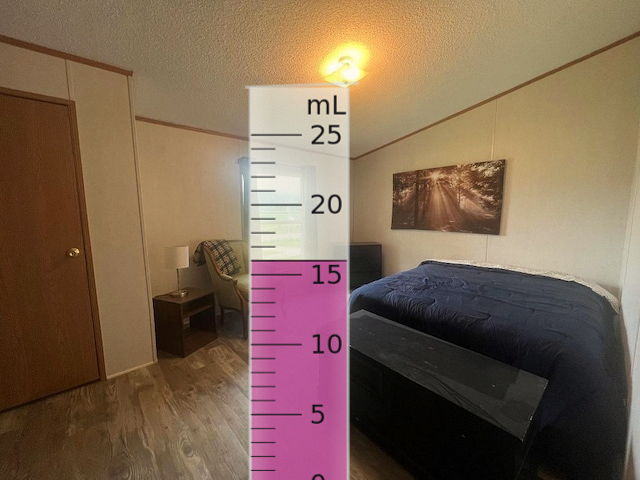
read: **16** mL
